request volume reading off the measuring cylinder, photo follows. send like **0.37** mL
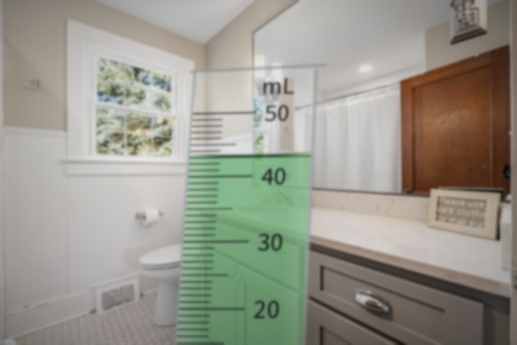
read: **43** mL
